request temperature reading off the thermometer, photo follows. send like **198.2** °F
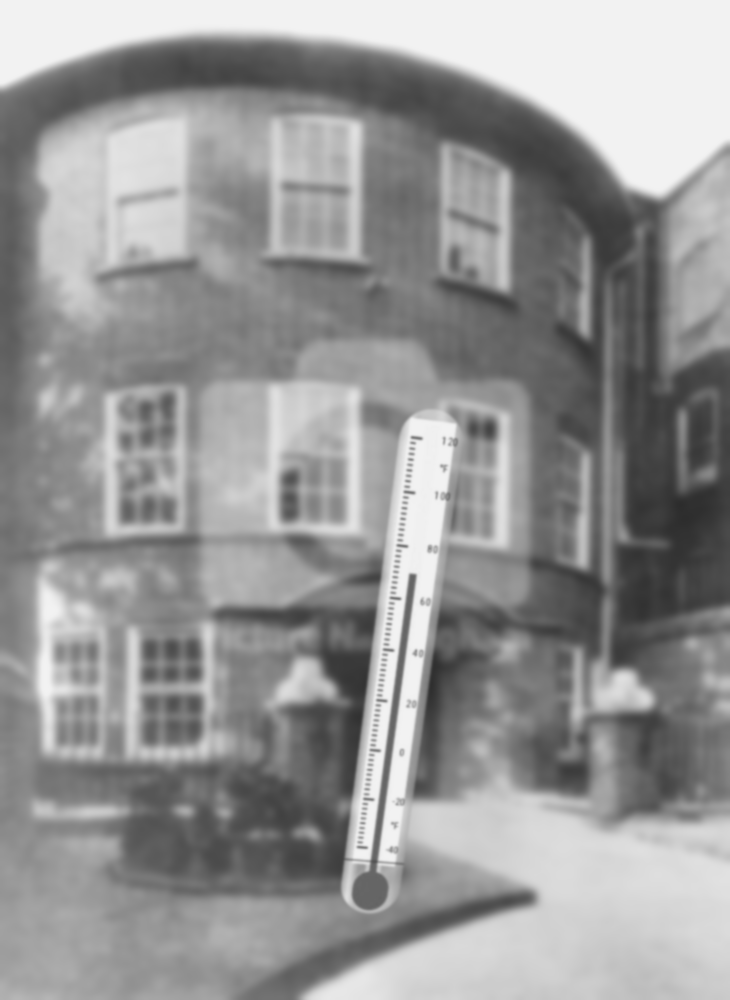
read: **70** °F
